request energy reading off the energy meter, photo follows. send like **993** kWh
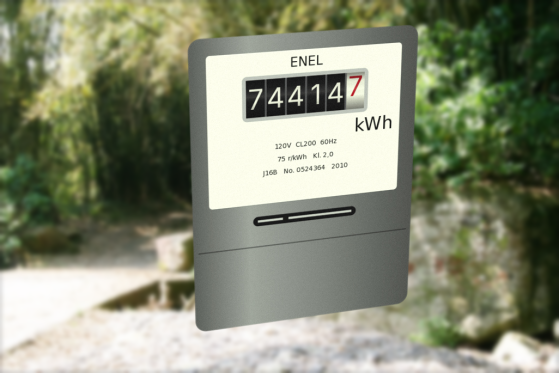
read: **74414.7** kWh
